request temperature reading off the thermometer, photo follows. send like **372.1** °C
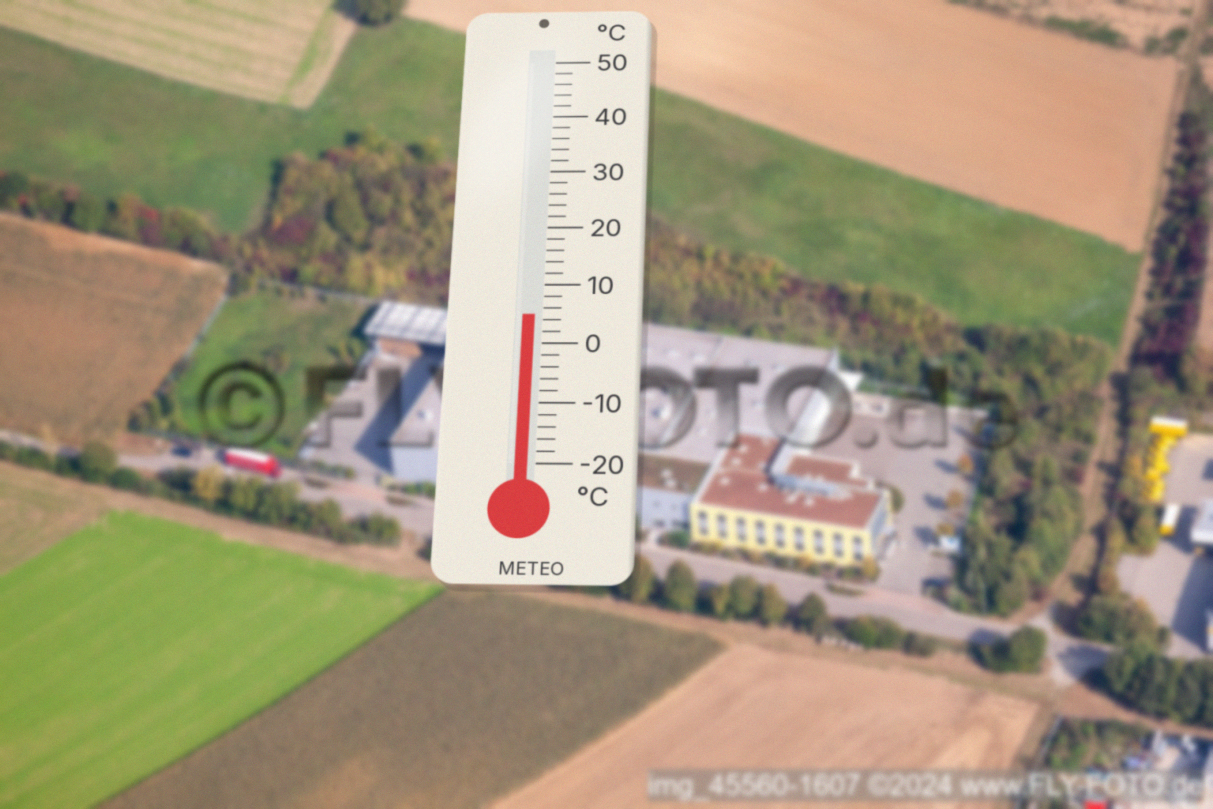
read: **5** °C
